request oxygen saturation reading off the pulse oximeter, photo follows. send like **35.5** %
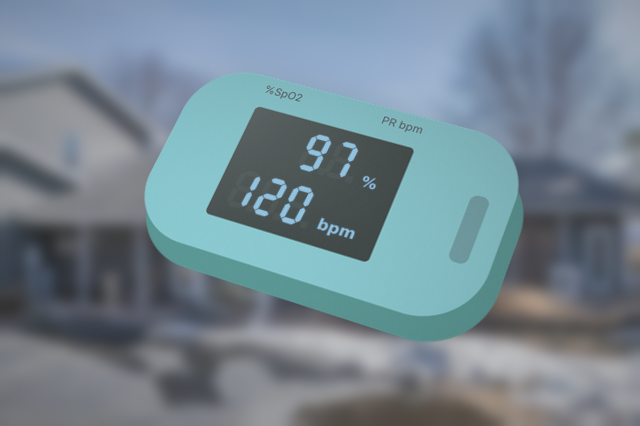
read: **97** %
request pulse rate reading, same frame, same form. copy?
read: **120** bpm
